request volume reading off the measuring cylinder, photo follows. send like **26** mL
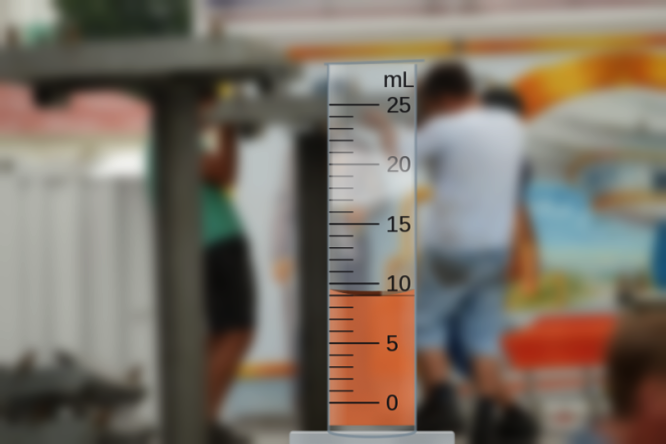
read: **9** mL
